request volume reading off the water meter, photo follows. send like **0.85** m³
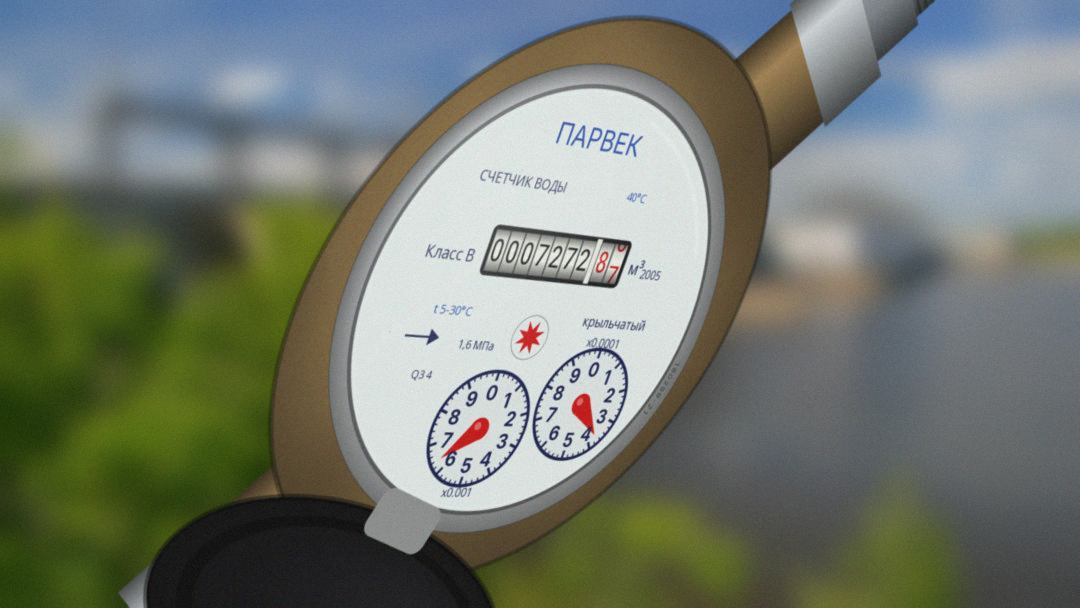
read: **7272.8663** m³
